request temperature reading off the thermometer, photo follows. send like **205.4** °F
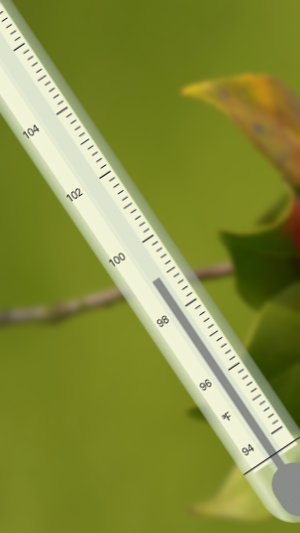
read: **99** °F
